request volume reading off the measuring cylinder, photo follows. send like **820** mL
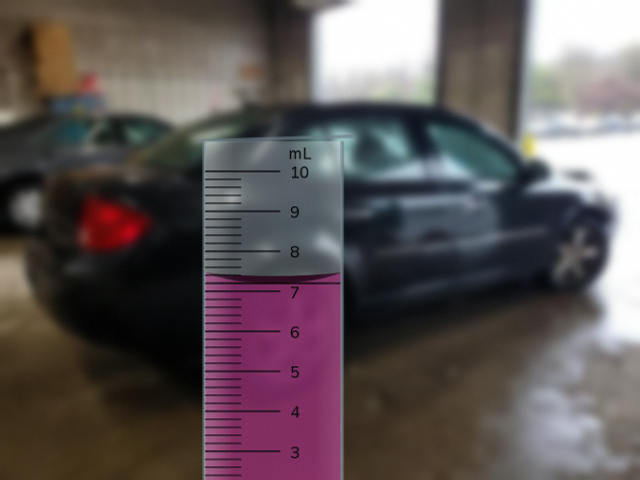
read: **7.2** mL
